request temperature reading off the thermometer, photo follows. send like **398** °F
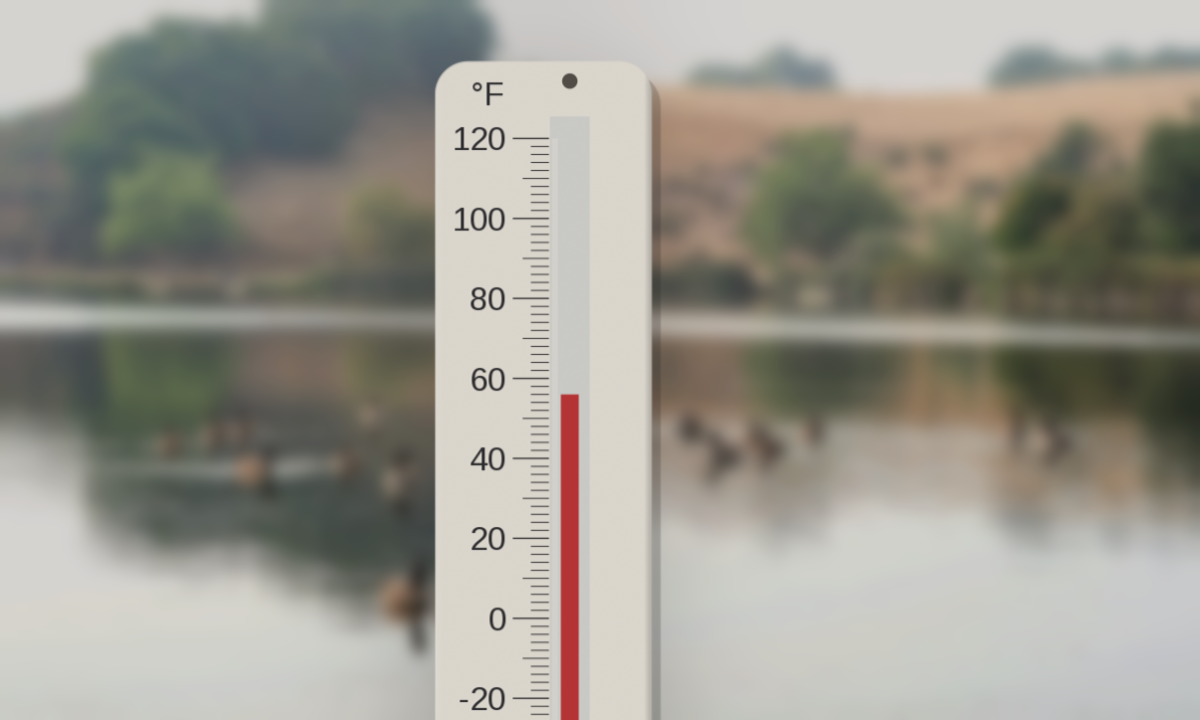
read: **56** °F
